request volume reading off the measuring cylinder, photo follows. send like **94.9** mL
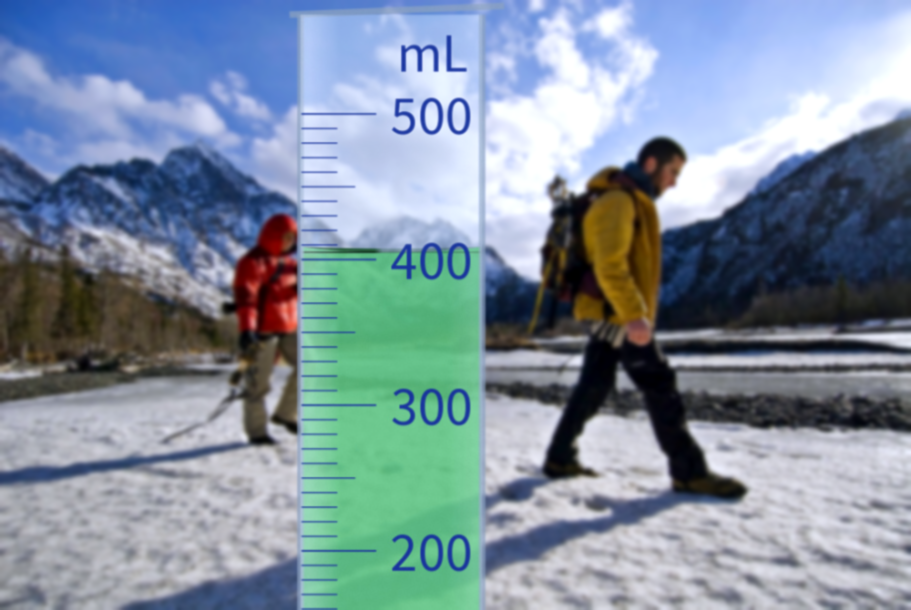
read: **405** mL
